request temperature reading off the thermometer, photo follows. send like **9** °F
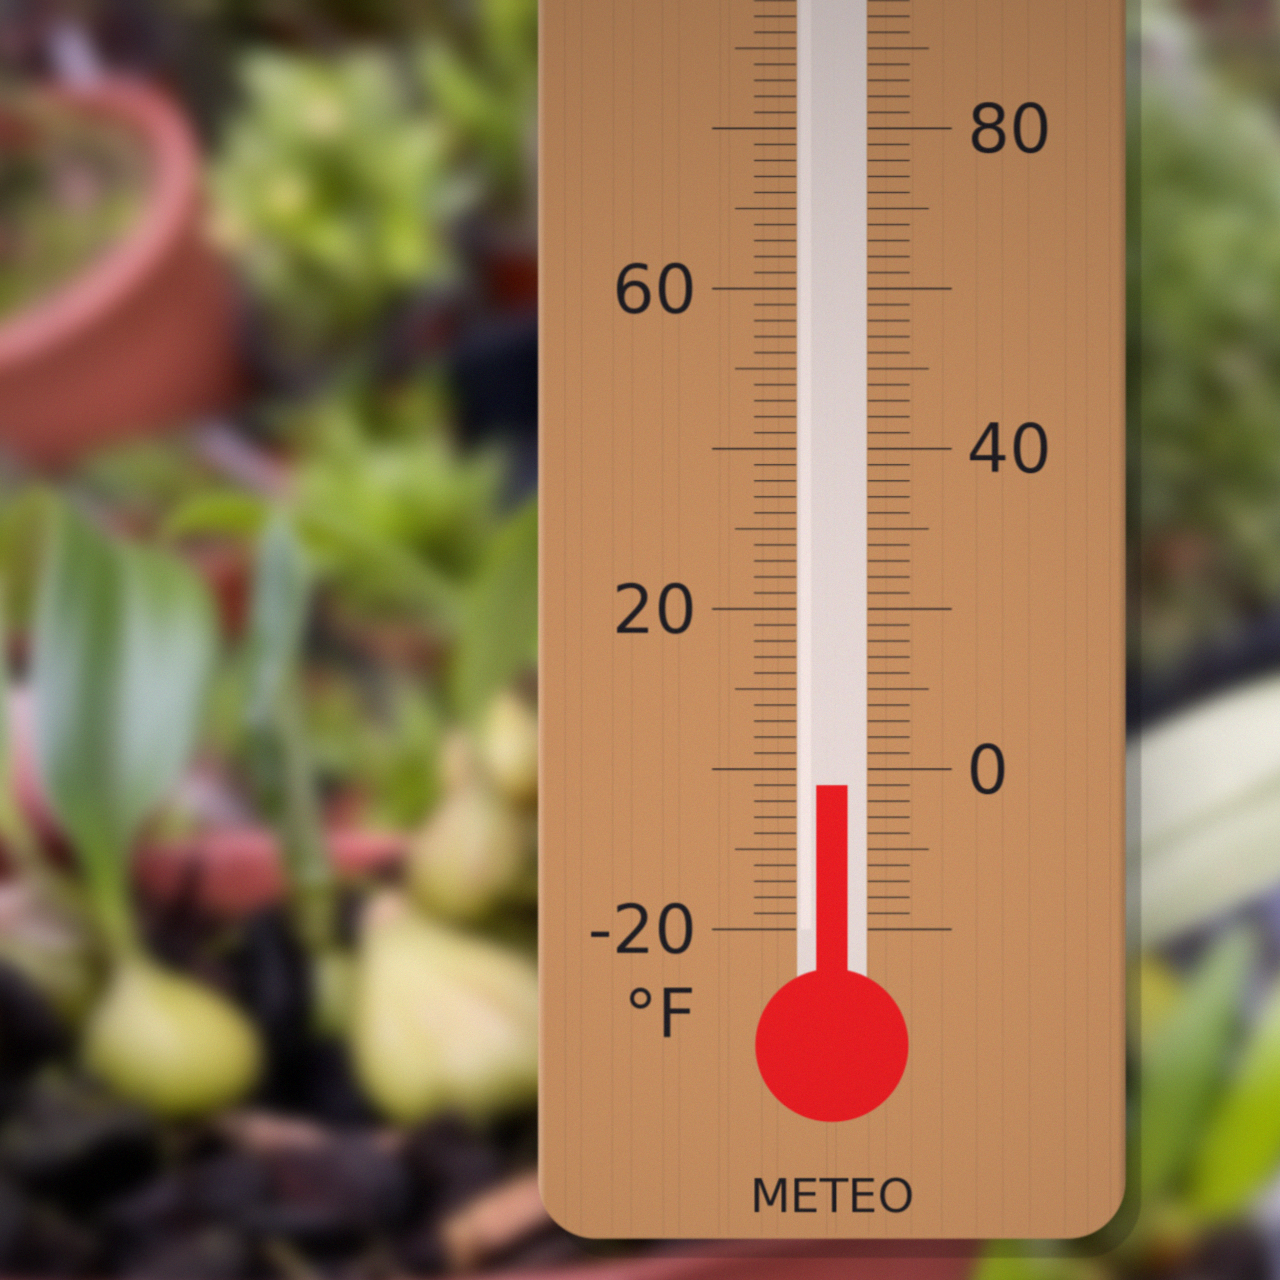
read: **-2** °F
